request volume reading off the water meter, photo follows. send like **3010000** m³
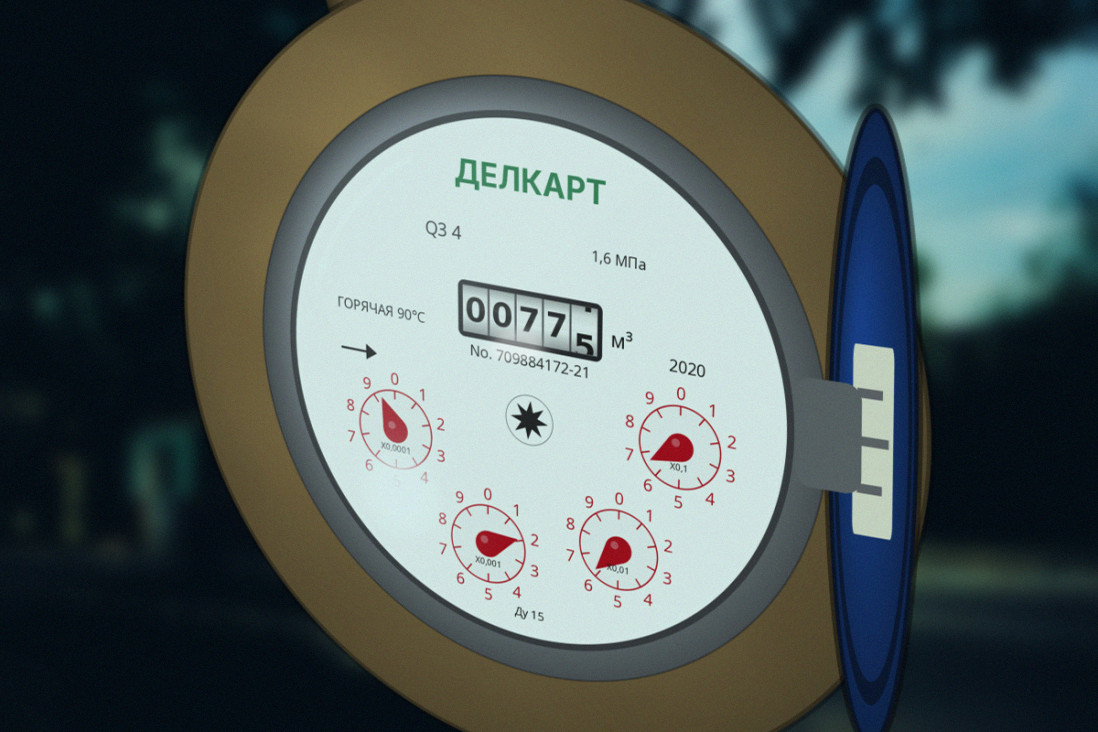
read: **774.6619** m³
